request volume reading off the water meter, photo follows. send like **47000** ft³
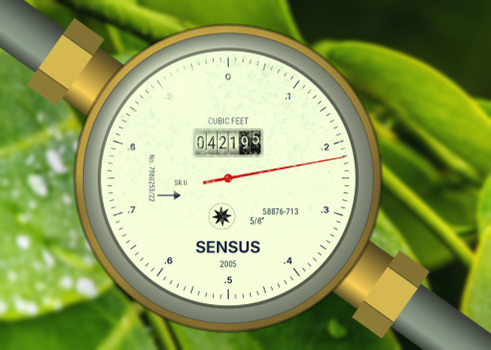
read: **42195.22** ft³
